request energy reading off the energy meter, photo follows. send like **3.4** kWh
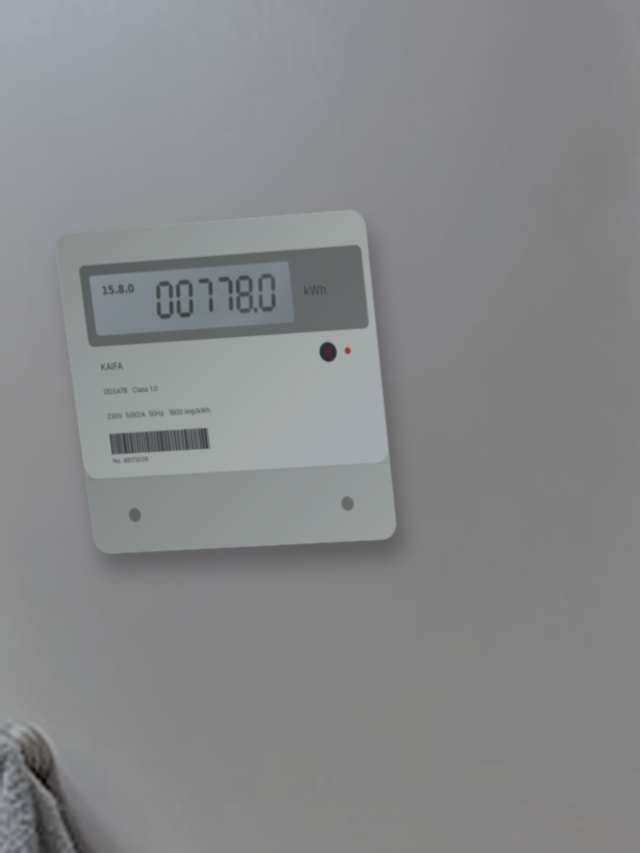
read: **778.0** kWh
